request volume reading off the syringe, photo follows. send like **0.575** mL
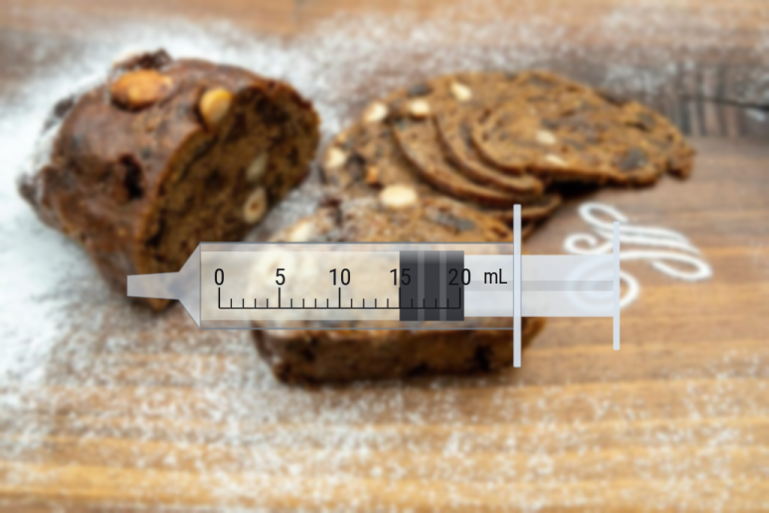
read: **15** mL
